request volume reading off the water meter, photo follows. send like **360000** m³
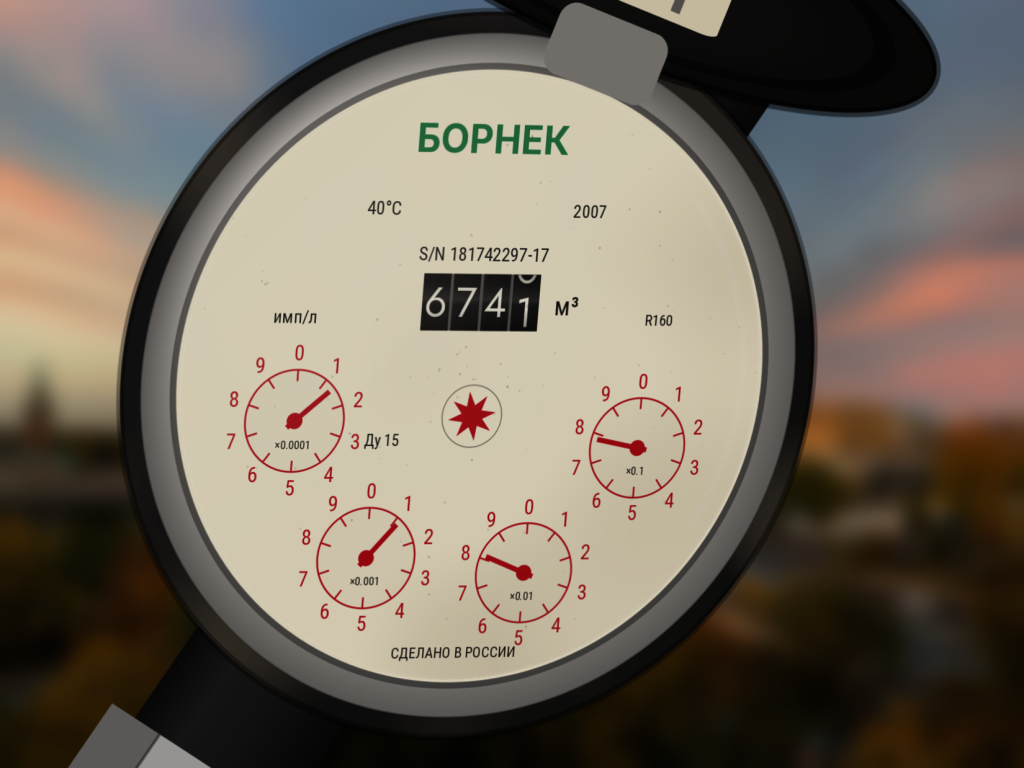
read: **6740.7811** m³
